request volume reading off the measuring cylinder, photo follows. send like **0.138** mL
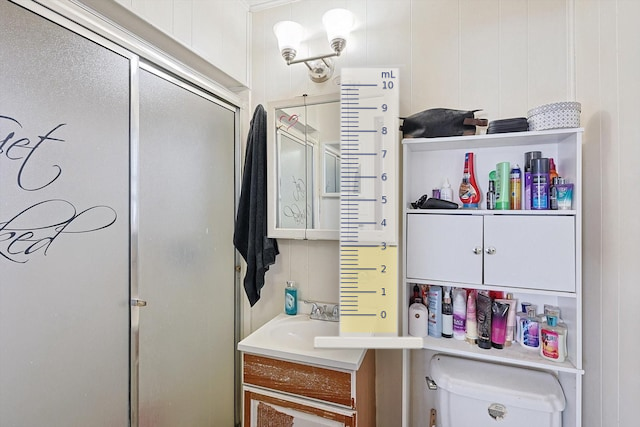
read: **3** mL
